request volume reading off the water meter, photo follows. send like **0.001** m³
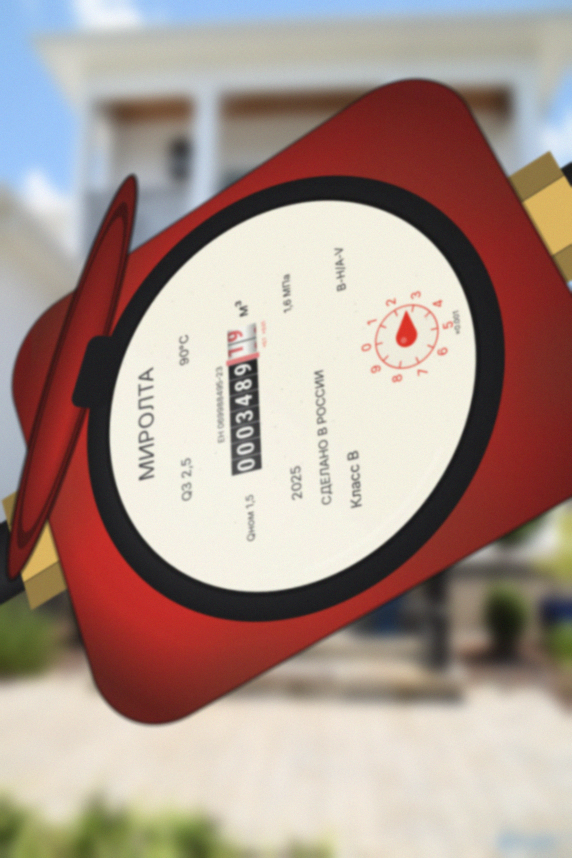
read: **3489.192** m³
